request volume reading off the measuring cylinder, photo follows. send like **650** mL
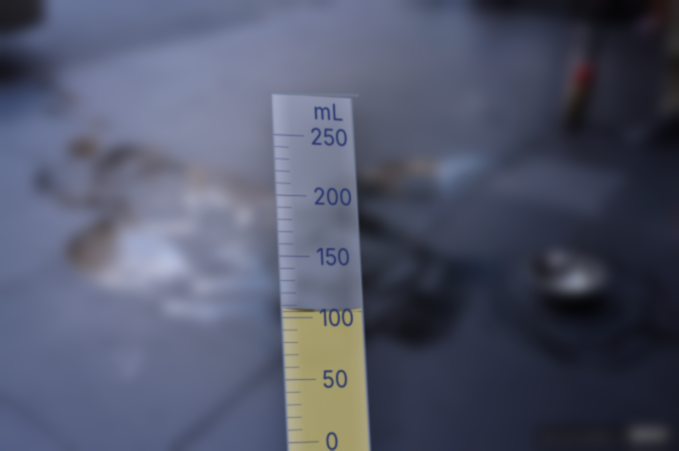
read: **105** mL
